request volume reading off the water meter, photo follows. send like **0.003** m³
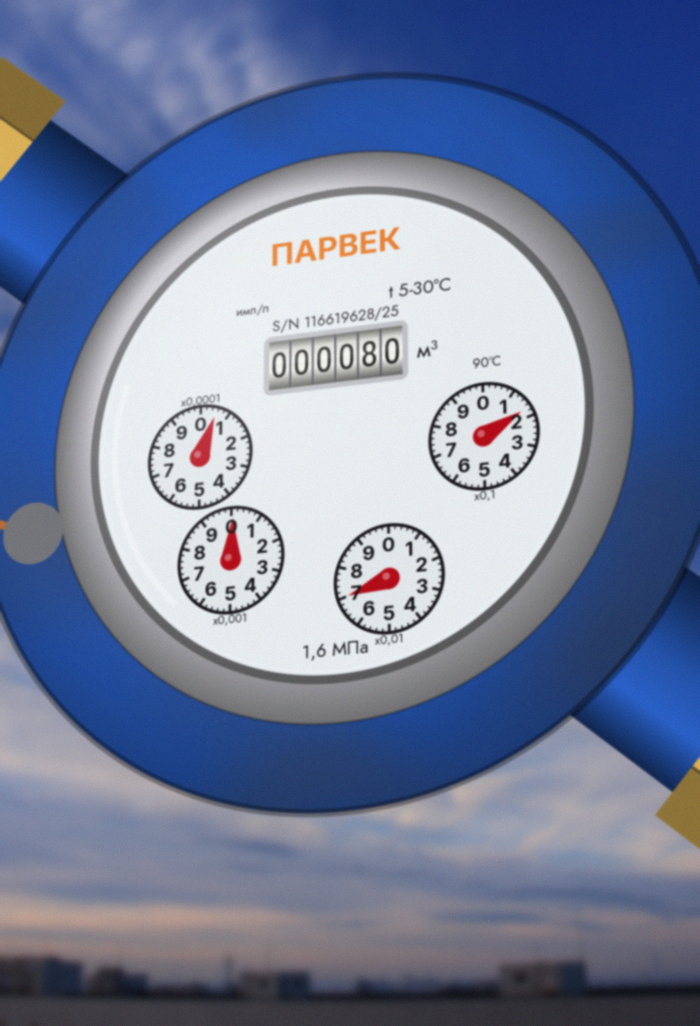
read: **80.1700** m³
